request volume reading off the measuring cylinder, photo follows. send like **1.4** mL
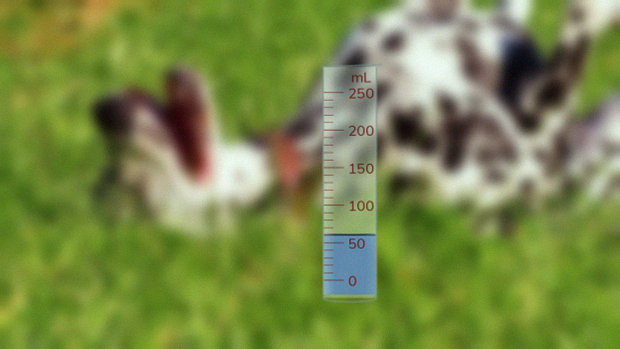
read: **60** mL
